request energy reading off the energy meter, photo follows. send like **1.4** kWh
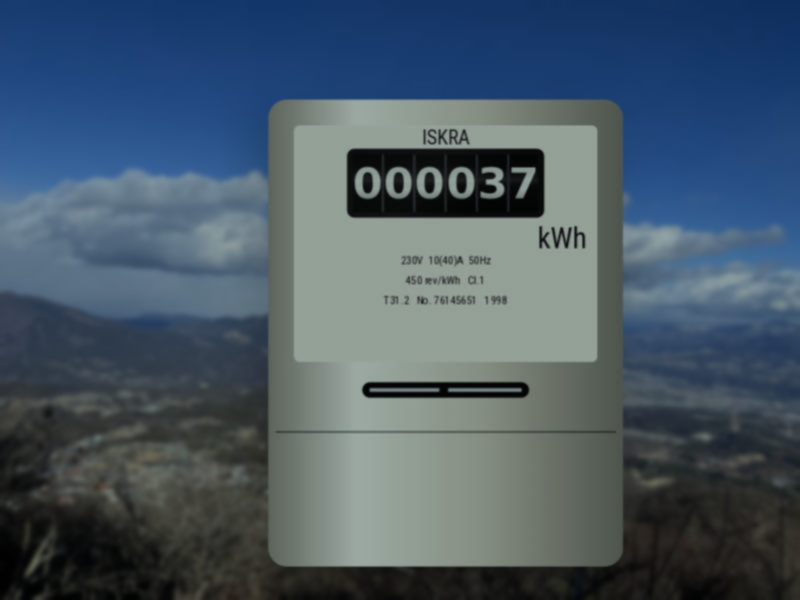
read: **37** kWh
